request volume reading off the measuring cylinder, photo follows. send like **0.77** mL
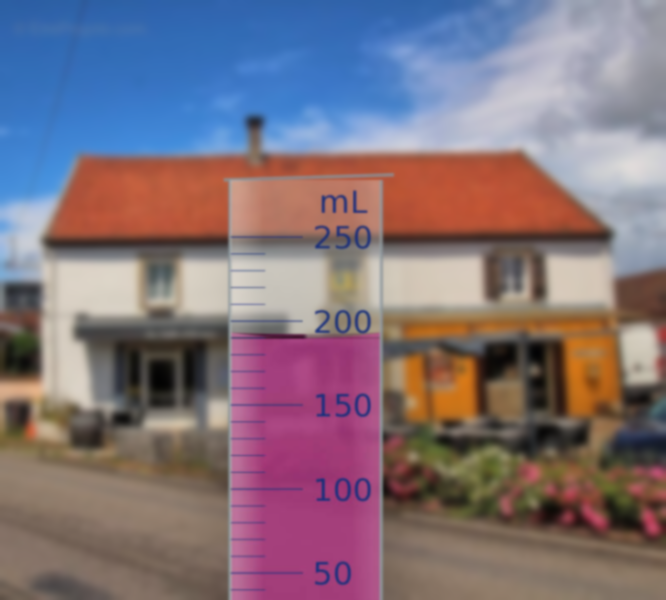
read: **190** mL
